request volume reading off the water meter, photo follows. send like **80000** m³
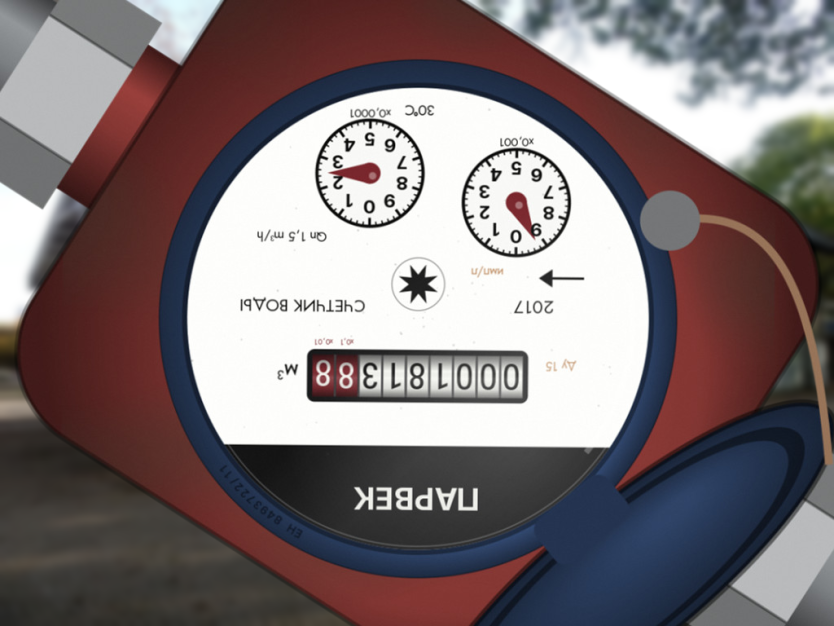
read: **1813.8792** m³
